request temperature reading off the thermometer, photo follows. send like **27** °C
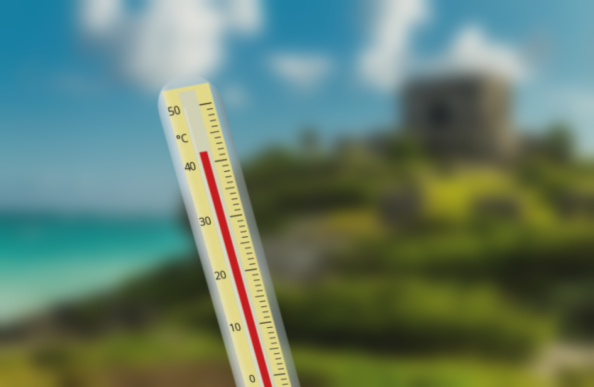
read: **42** °C
